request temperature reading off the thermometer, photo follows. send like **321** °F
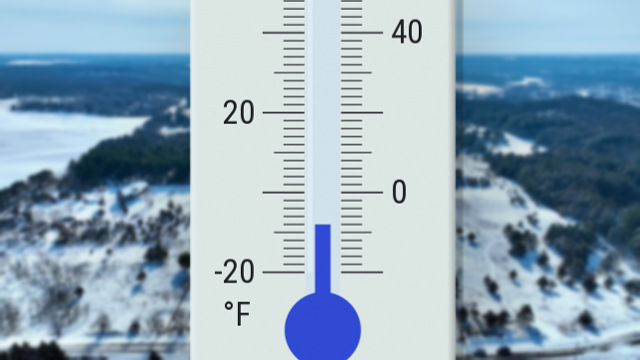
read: **-8** °F
